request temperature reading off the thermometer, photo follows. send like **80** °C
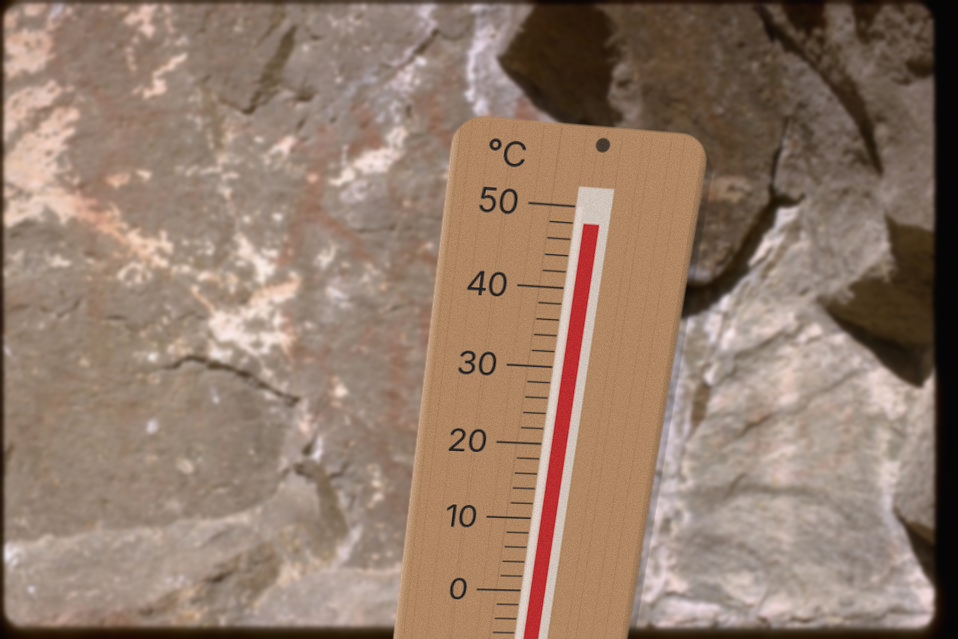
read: **48** °C
